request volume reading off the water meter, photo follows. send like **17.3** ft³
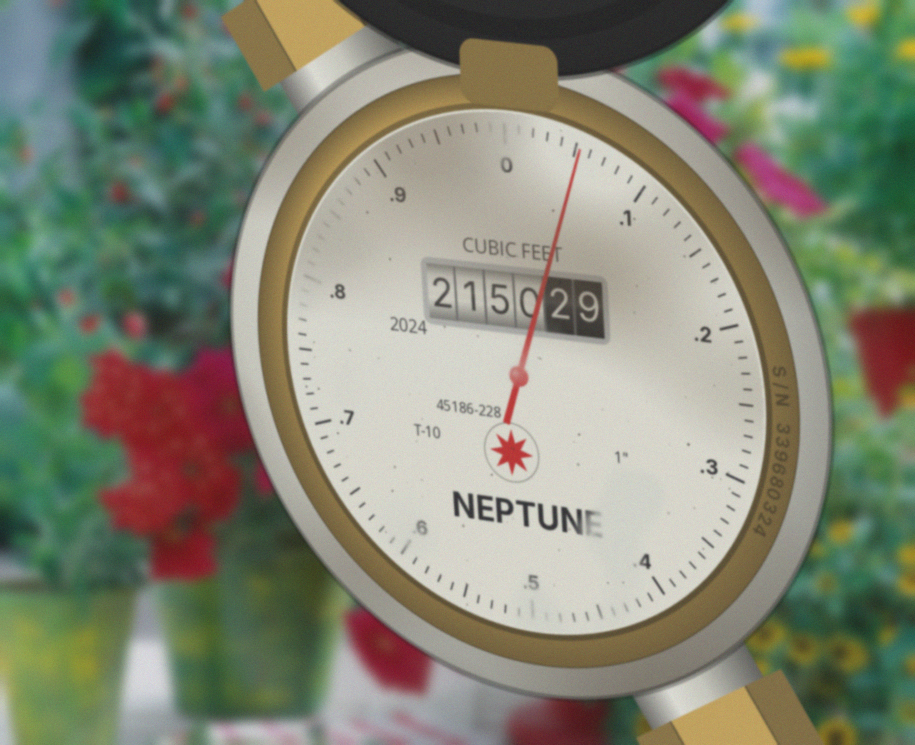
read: **215029.05** ft³
